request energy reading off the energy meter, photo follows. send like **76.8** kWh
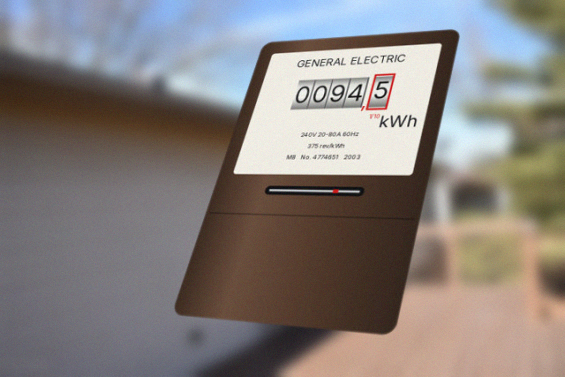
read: **94.5** kWh
